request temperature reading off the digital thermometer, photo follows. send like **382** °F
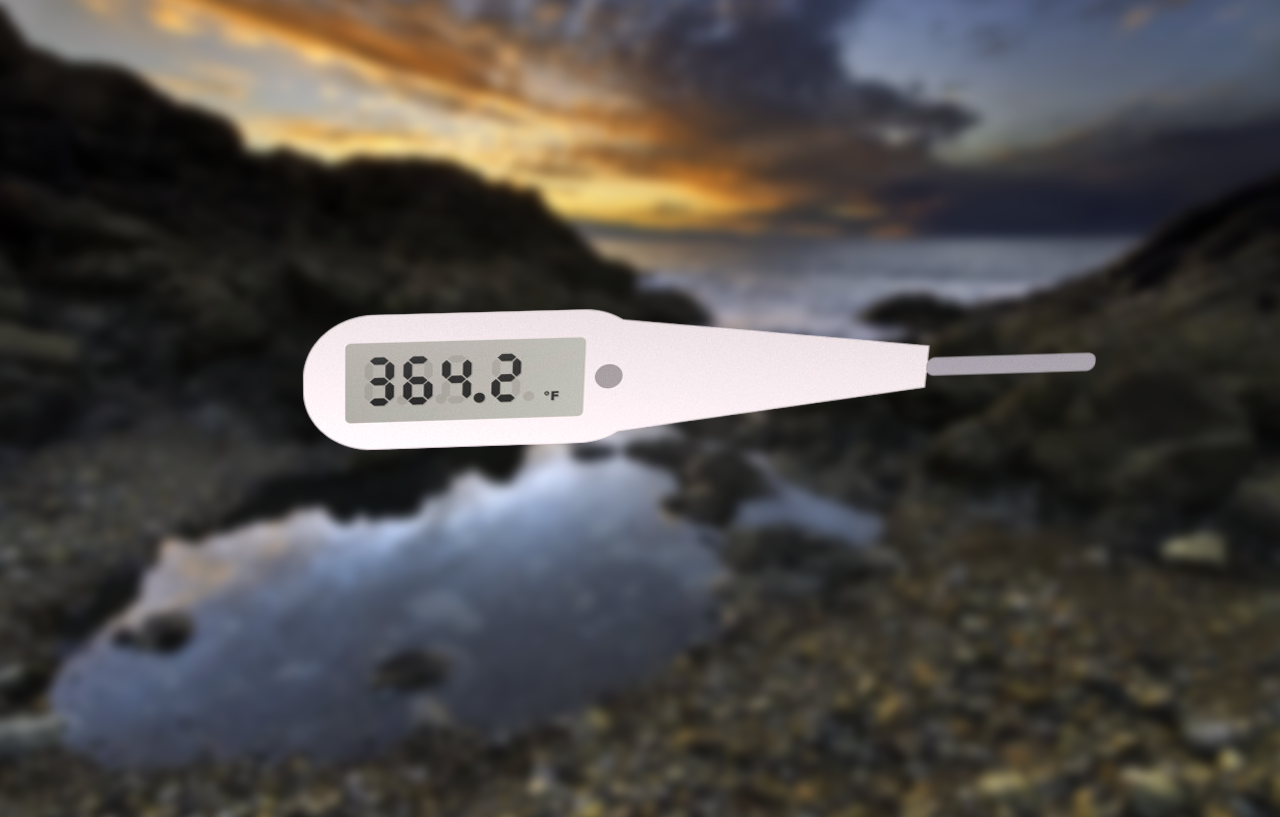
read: **364.2** °F
